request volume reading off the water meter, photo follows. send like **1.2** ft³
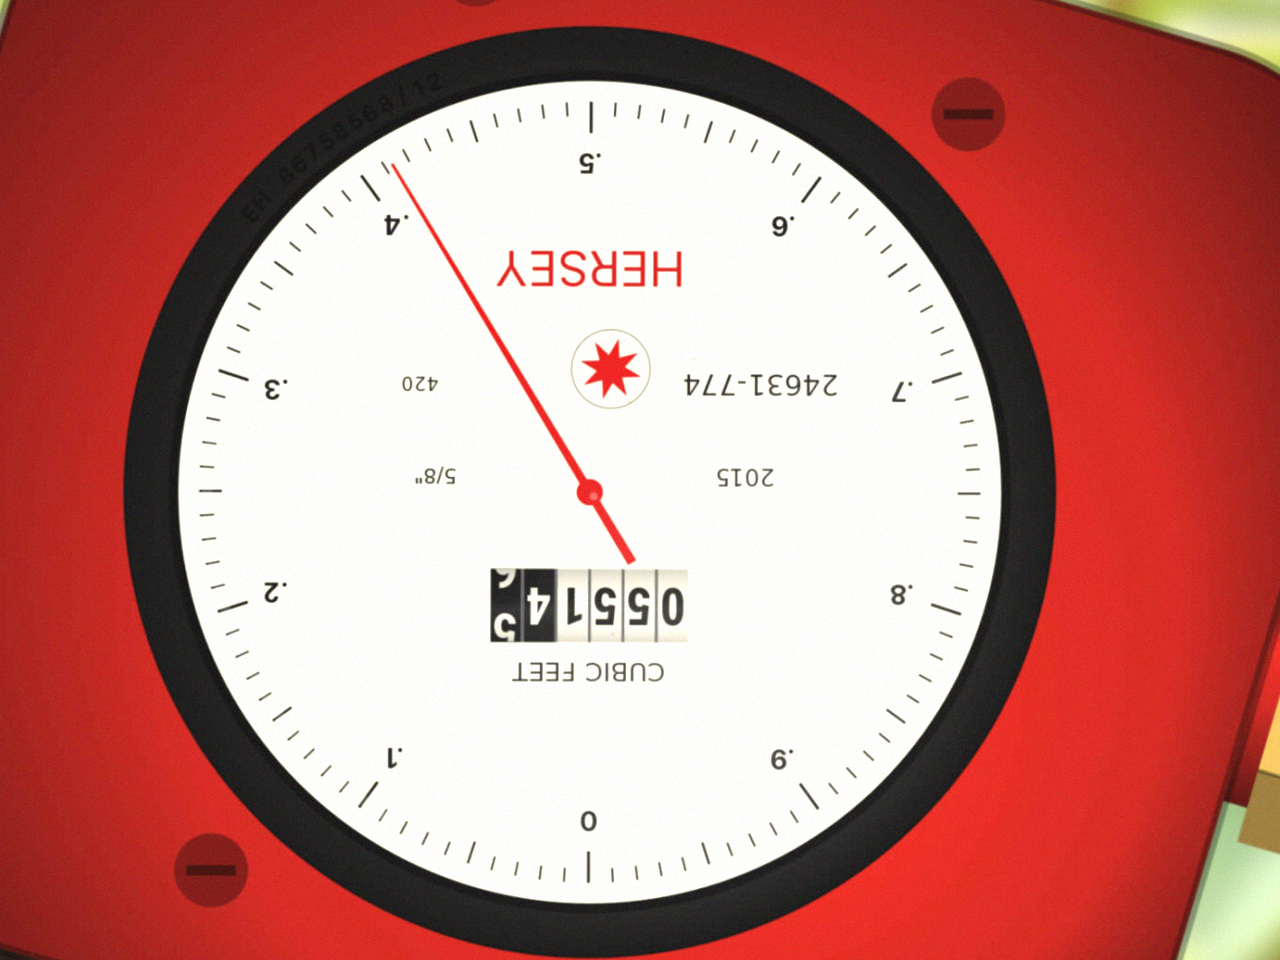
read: **55145.41** ft³
